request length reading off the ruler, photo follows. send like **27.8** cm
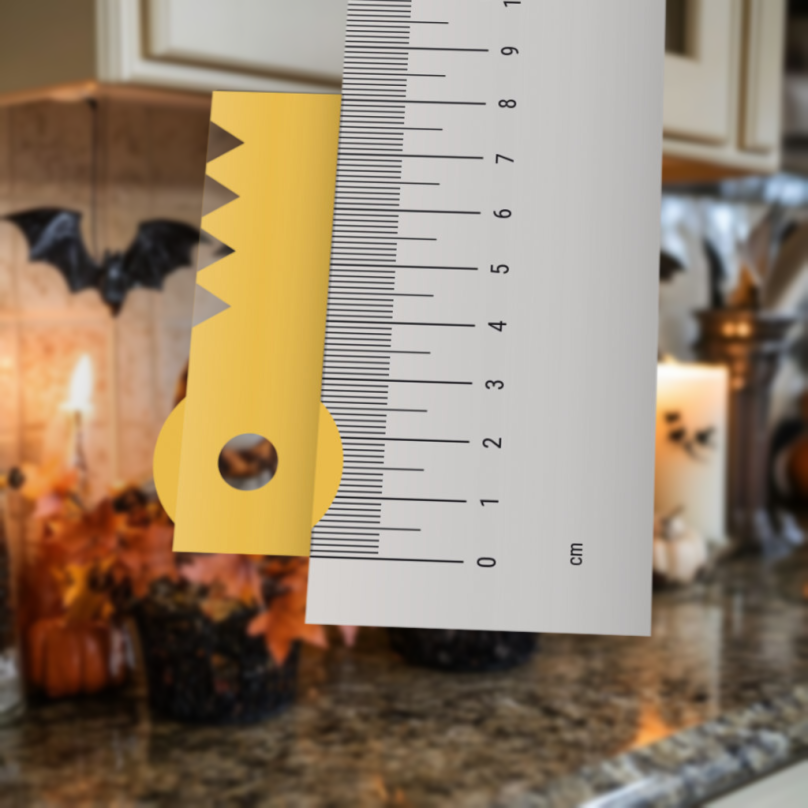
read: **8.1** cm
